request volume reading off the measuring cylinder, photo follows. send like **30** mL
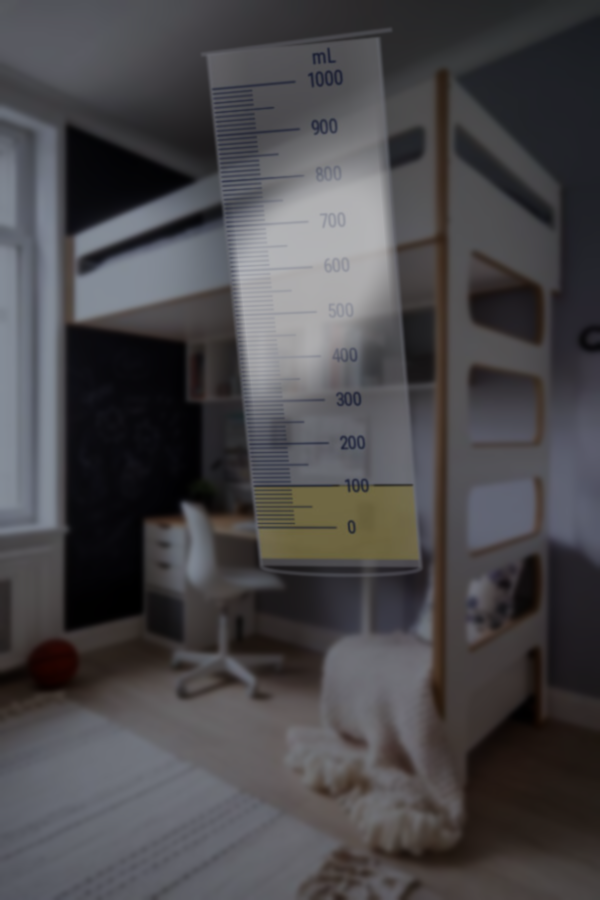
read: **100** mL
